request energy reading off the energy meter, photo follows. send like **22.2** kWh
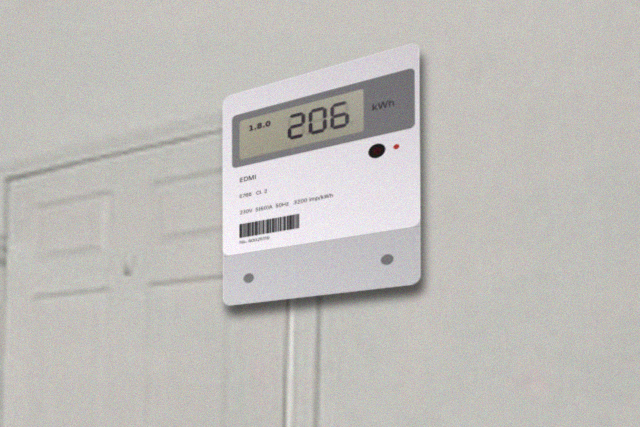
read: **206** kWh
